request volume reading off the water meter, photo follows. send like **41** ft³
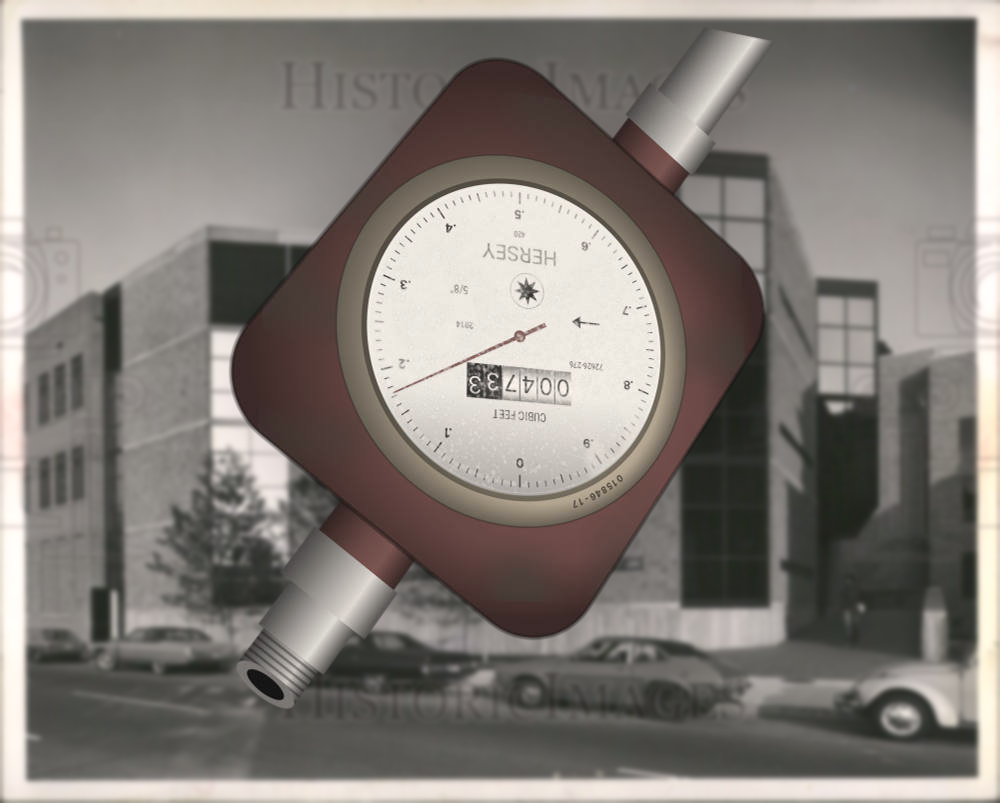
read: **4733.17** ft³
